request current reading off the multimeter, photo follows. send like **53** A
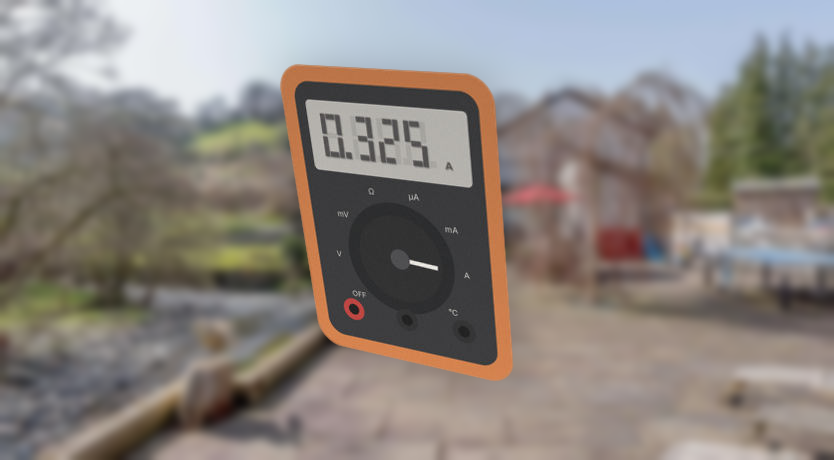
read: **0.325** A
